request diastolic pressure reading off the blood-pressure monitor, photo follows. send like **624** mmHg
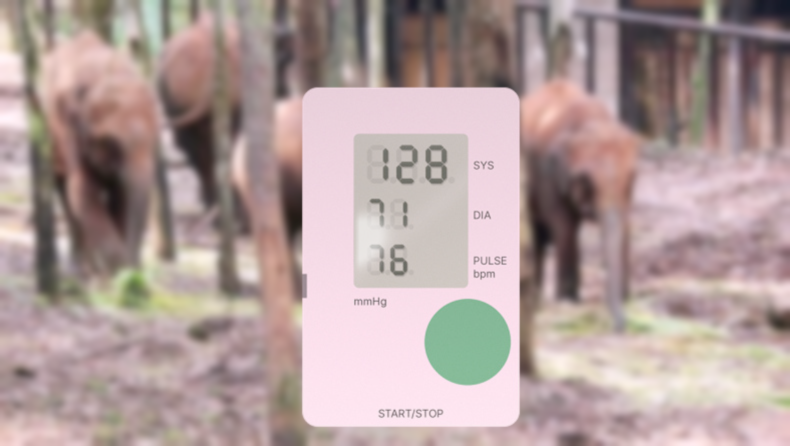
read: **71** mmHg
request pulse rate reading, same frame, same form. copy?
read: **76** bpm
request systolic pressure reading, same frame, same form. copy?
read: **128** mmHg
